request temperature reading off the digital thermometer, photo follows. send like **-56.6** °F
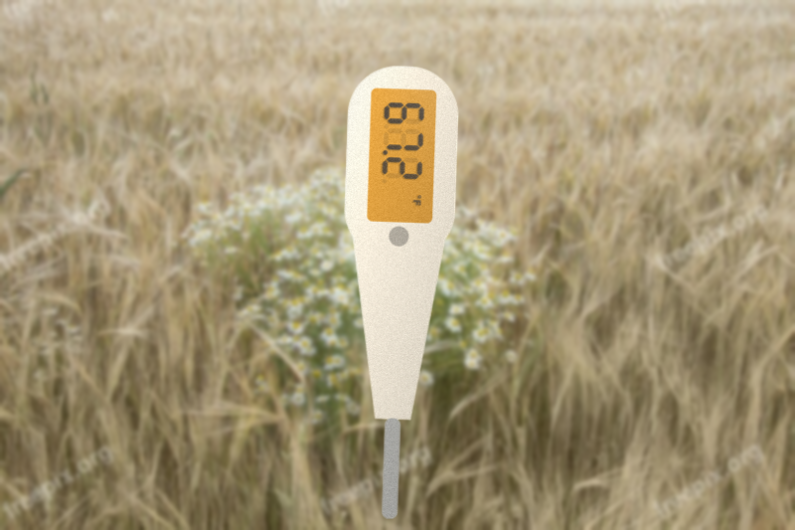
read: **67.2** °F
